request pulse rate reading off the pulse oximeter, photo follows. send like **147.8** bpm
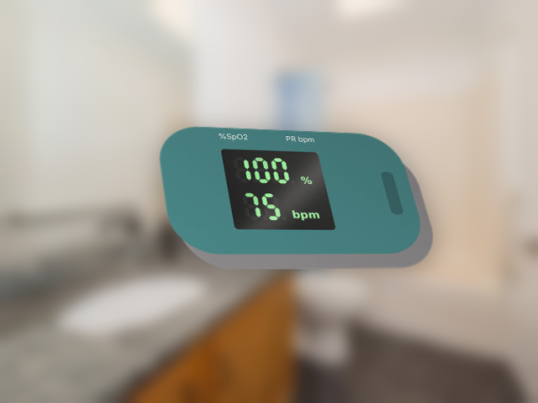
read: **75** bpm
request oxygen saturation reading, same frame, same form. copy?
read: **100** %
